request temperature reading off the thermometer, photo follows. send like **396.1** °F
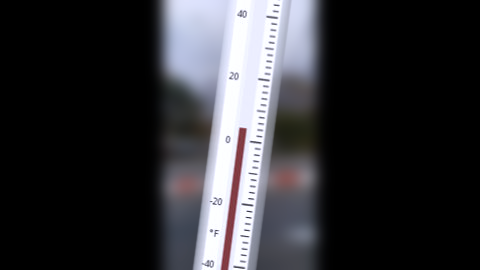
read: **4** °F
